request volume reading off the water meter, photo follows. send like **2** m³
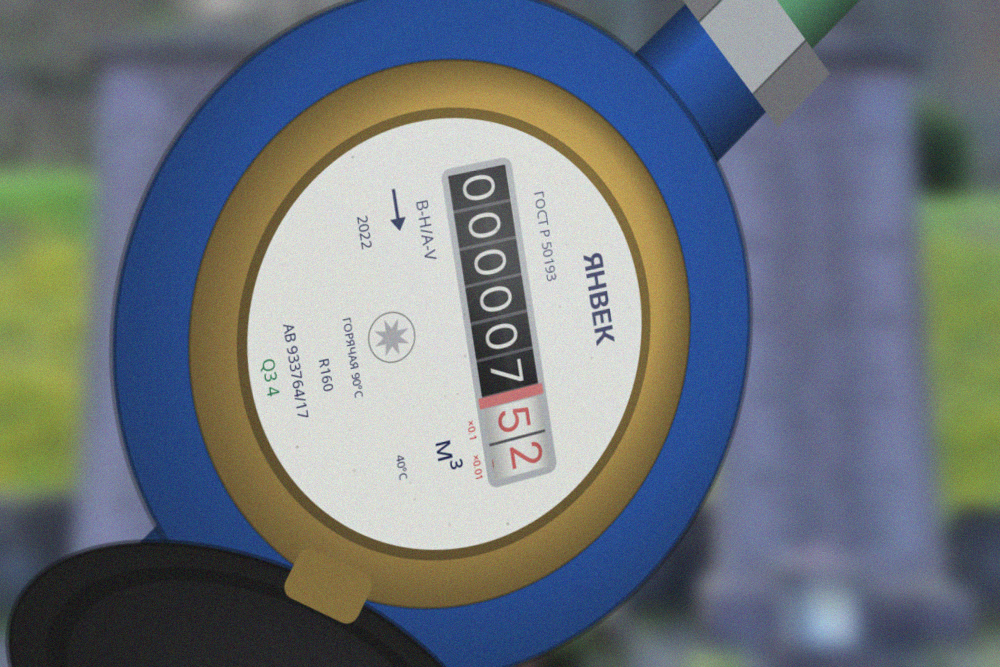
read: **7.52** m³
